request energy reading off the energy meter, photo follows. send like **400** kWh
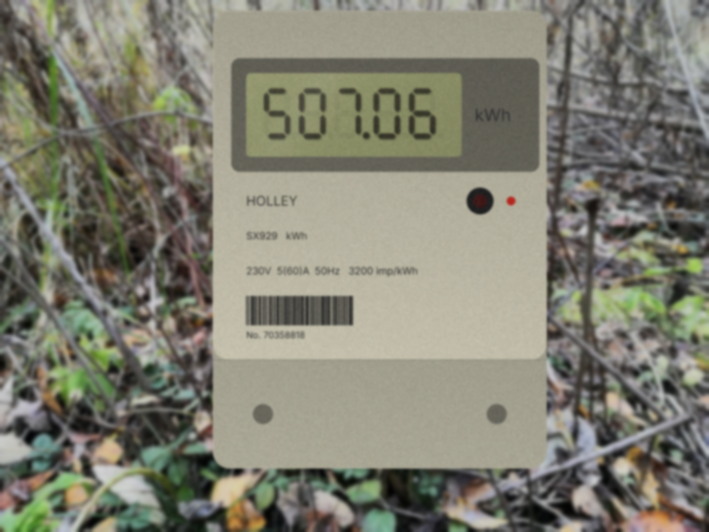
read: **507.06** kWh
